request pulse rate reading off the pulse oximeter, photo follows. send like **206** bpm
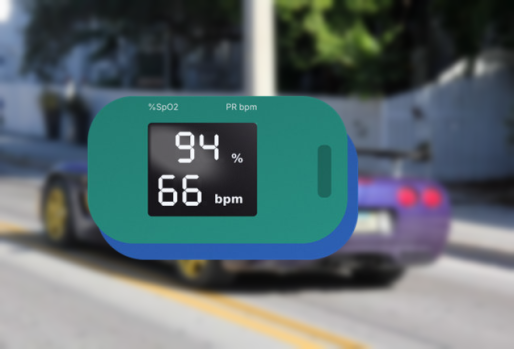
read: **66** bpm
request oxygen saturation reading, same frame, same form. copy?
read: **94** %
